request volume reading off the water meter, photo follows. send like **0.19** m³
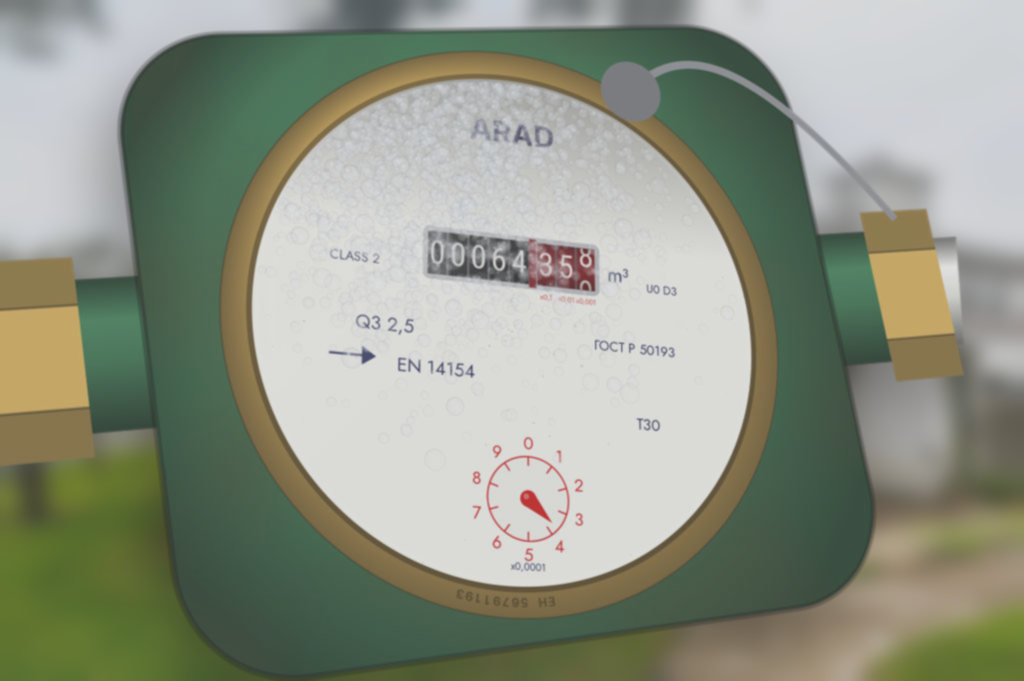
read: **64.3583** m³
